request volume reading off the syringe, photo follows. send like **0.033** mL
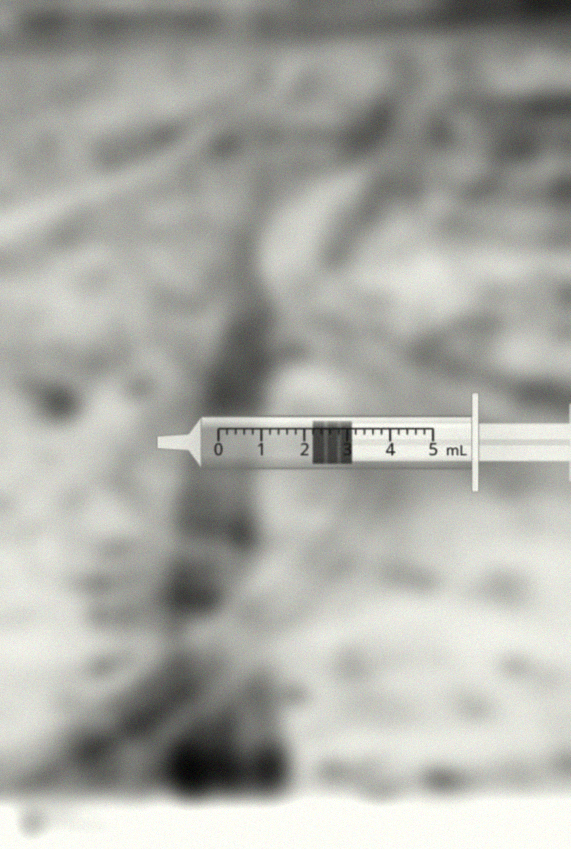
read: **2.2** mL
